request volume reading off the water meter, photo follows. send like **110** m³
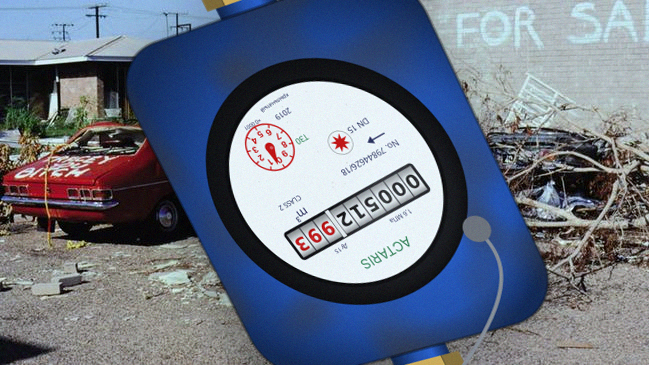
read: **512.9930** m³
